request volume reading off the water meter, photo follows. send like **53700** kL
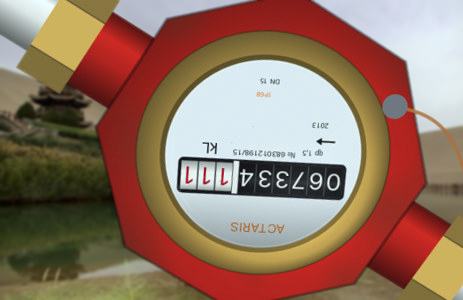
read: **67334.111** kL
